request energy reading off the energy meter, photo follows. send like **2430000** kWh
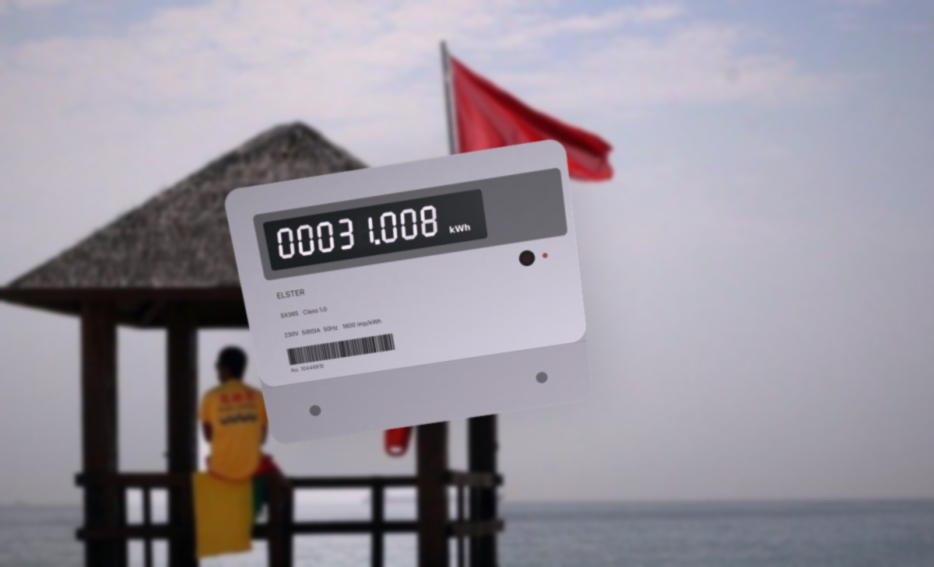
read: **31.008** kWh
